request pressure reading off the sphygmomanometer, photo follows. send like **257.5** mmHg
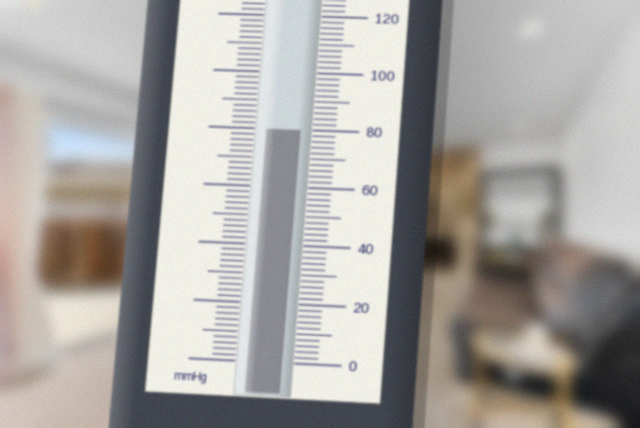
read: **80** mmHg
